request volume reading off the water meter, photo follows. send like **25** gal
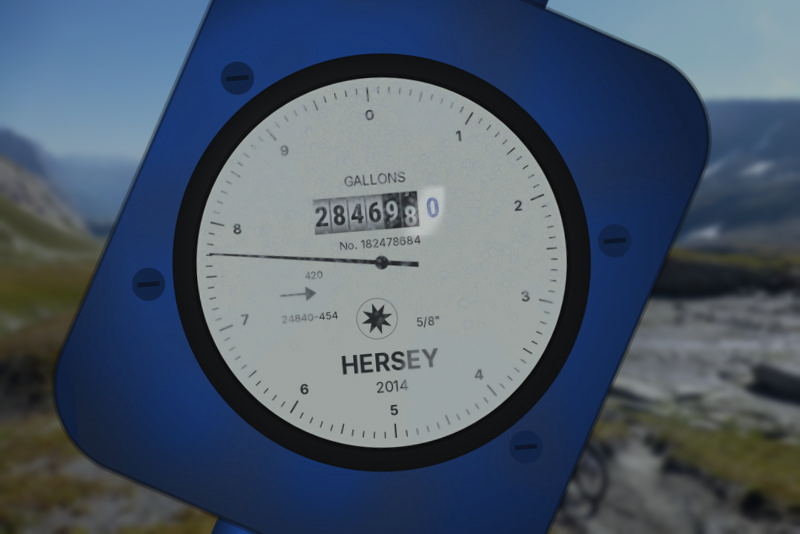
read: **2846977.7** gal
